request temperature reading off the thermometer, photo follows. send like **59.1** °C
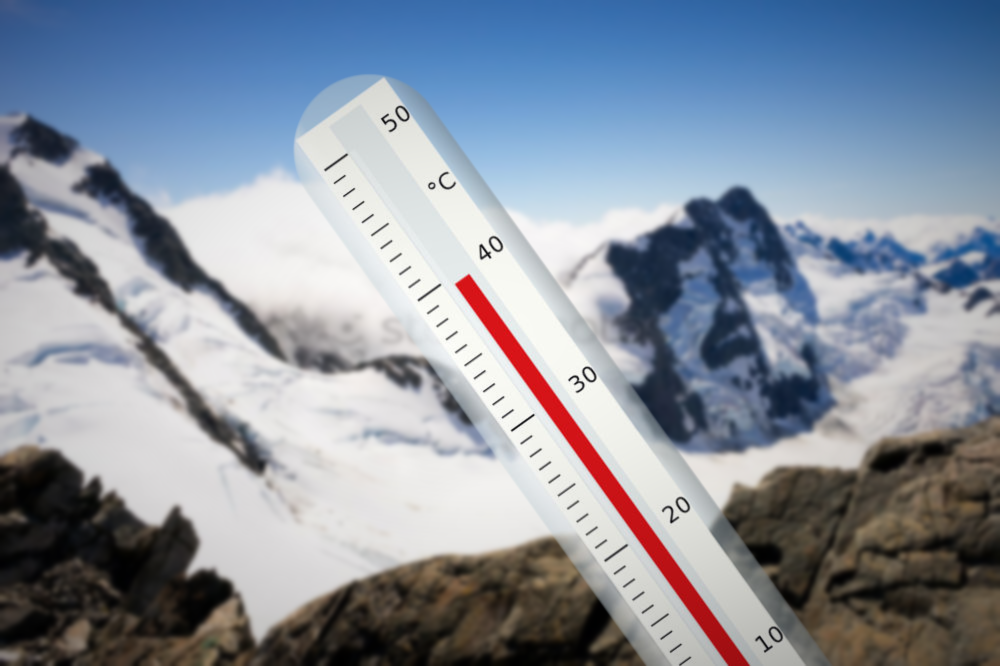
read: **39.5** °C
